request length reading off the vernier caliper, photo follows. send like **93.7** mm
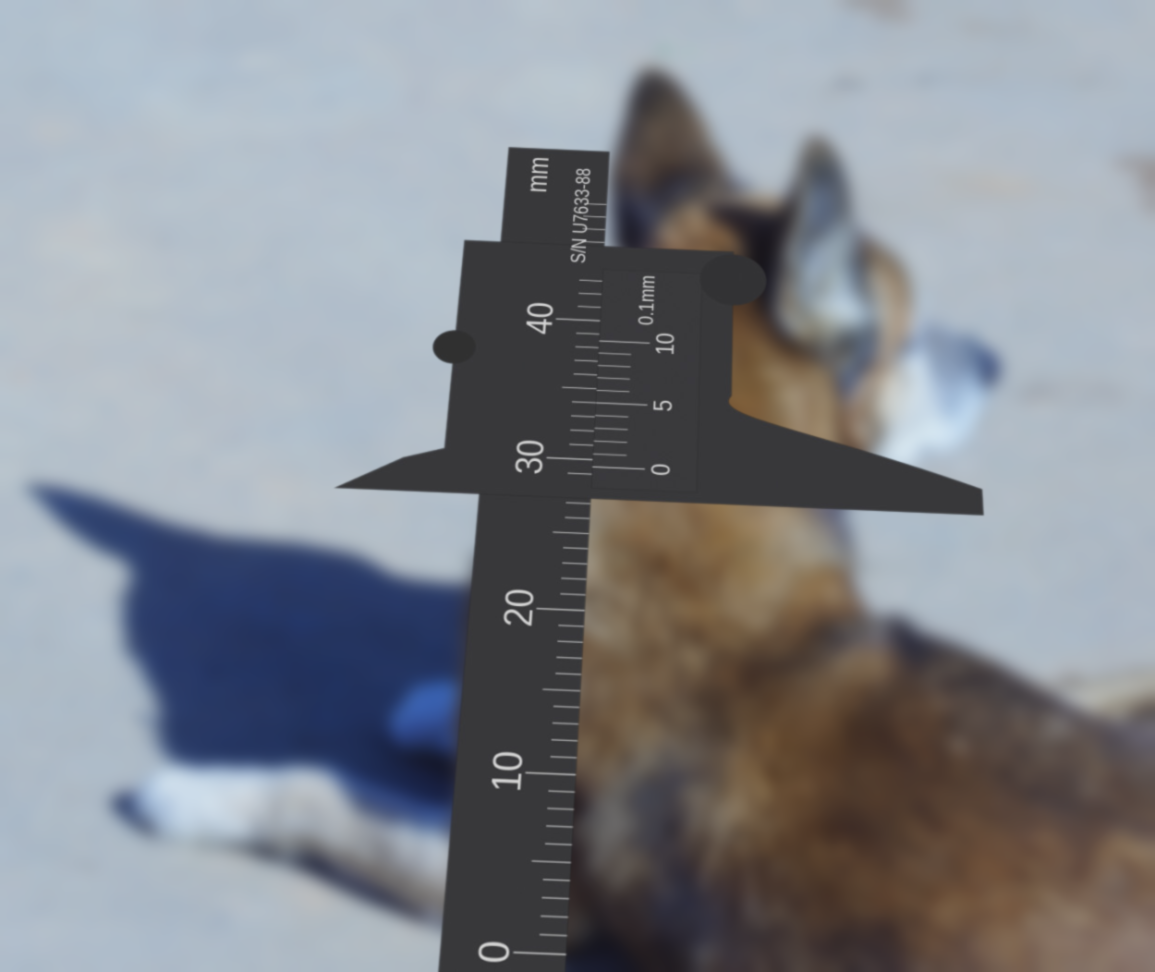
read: **29.5** mm
